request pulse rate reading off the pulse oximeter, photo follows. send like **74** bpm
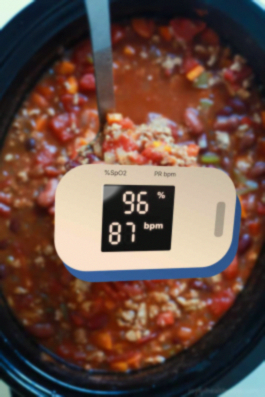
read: **87** bpm
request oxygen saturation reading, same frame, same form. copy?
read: **96** %
